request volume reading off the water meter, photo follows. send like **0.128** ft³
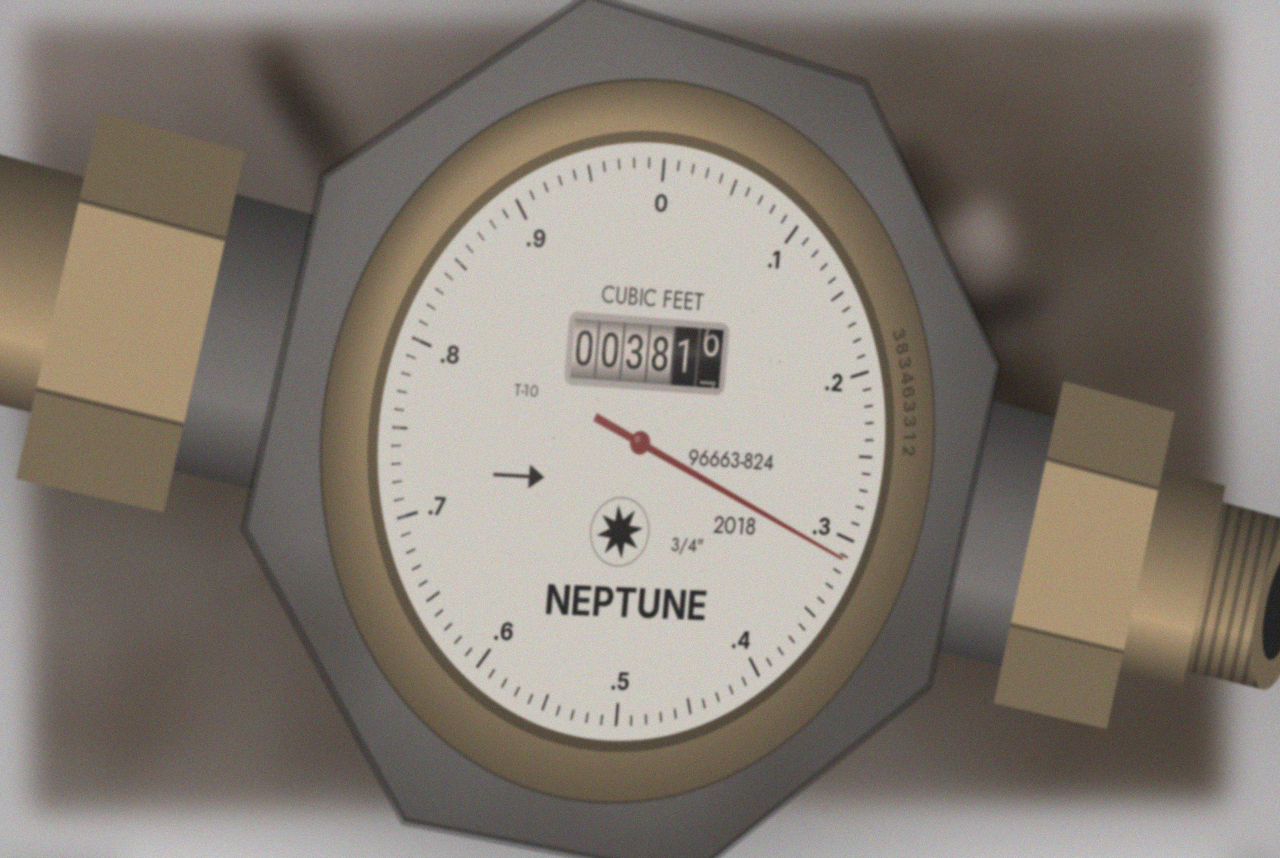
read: **3816.31** ft³
